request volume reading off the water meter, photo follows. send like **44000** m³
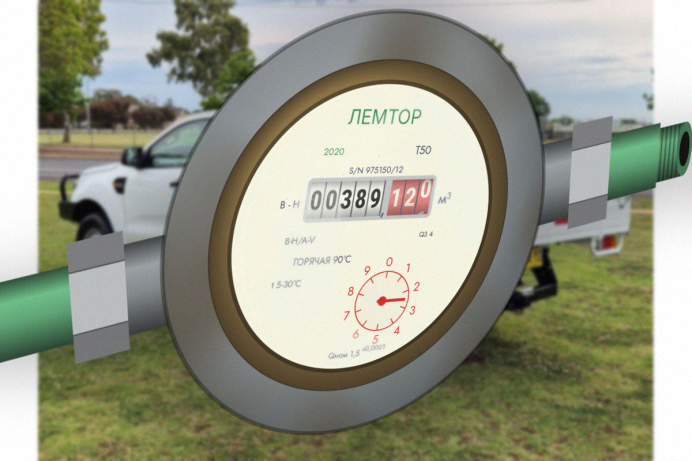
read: **389.1202** m³
